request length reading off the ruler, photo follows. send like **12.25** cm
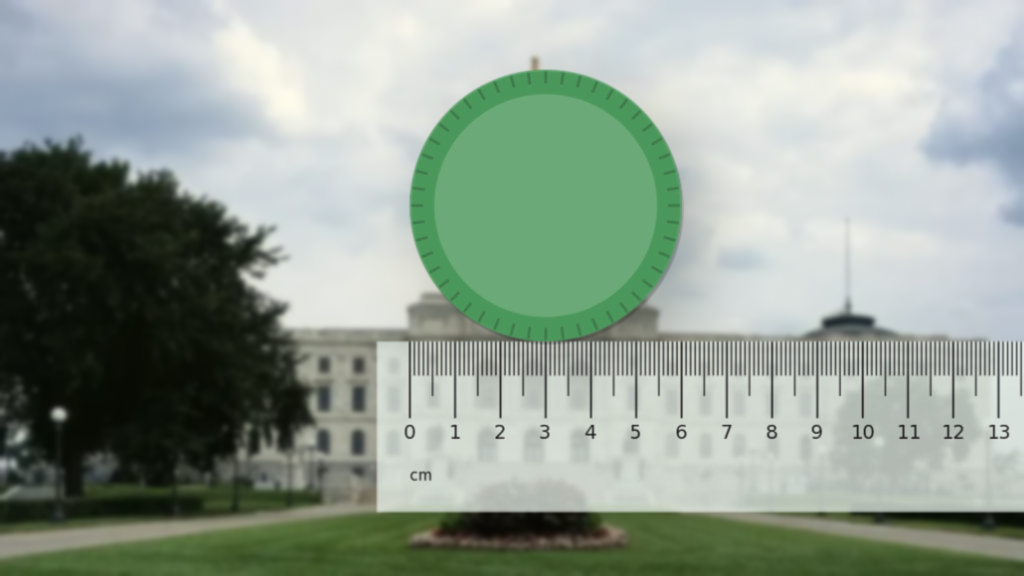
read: **6** cm
